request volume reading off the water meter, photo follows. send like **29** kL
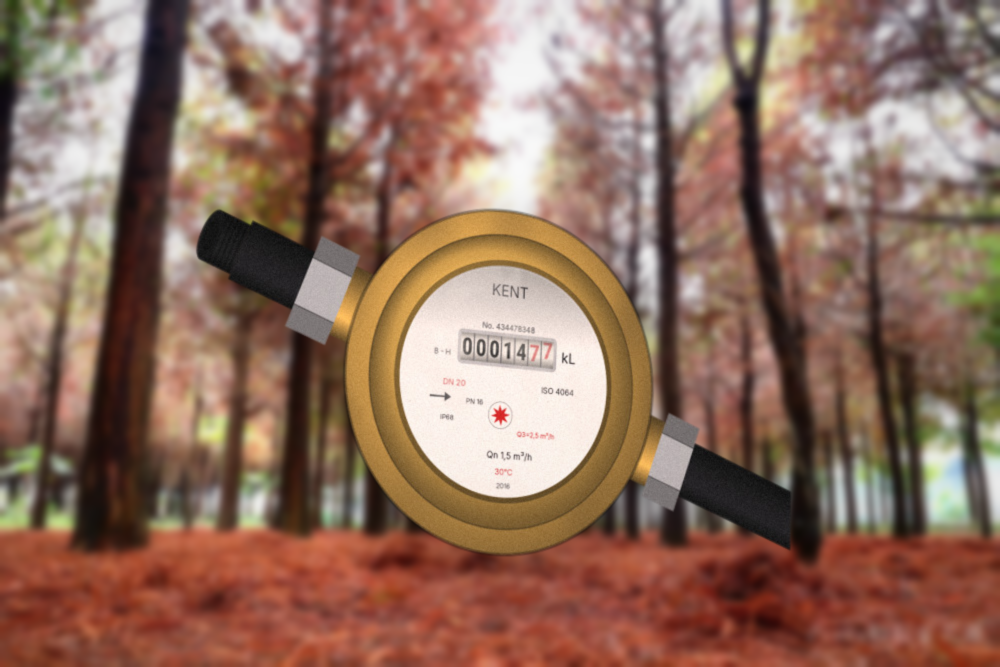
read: **14.77** kL
